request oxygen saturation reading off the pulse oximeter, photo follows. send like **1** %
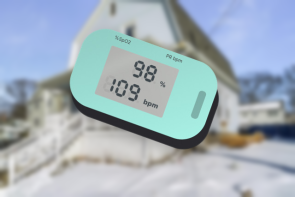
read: **98** %
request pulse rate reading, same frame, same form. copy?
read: **109** bpm
